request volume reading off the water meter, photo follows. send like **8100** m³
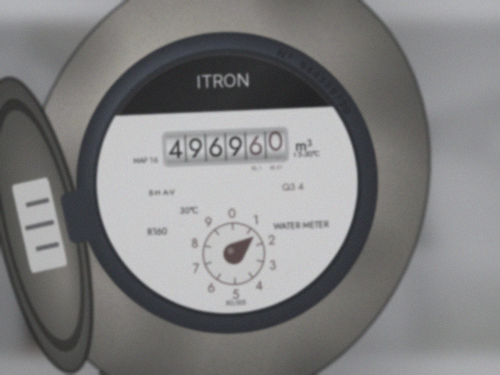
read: **4969.601** m³
